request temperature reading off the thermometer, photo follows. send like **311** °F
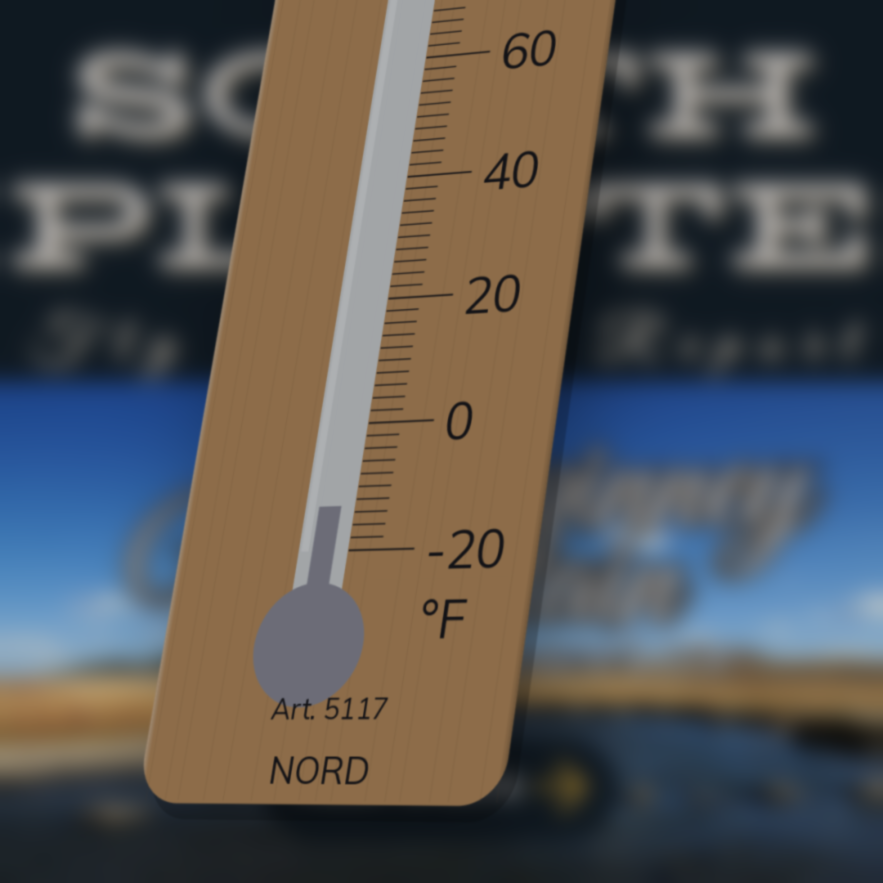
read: **-13** °F
